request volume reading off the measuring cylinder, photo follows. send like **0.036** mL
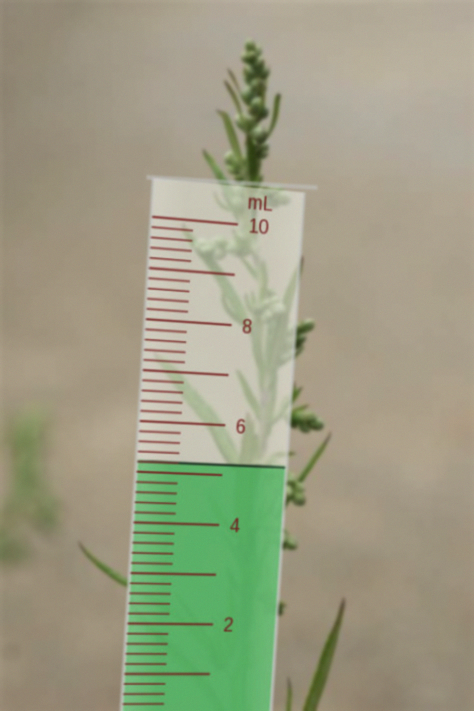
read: **5.2** mL
